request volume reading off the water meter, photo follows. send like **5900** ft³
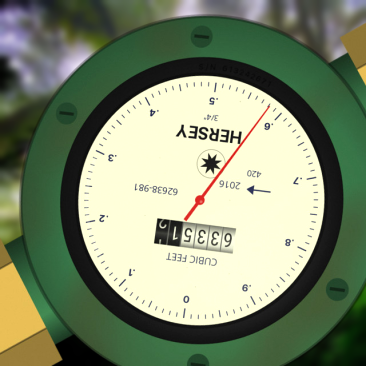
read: **633511.58** ft³
